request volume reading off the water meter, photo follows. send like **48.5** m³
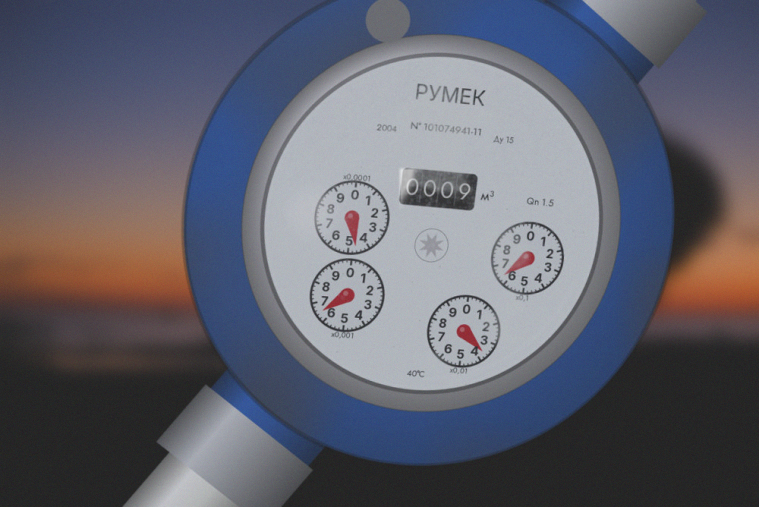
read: **9.6364** m³
